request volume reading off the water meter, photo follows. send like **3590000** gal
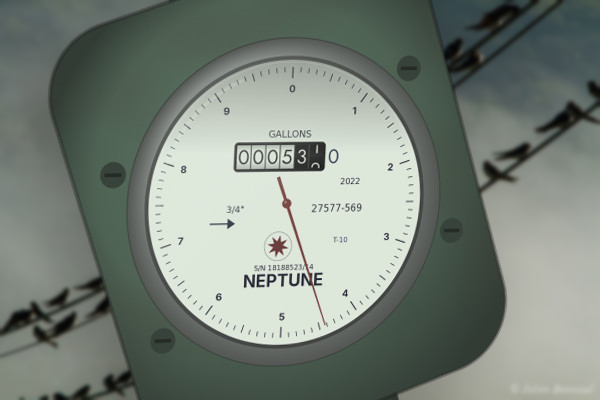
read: **5314.4** gal
